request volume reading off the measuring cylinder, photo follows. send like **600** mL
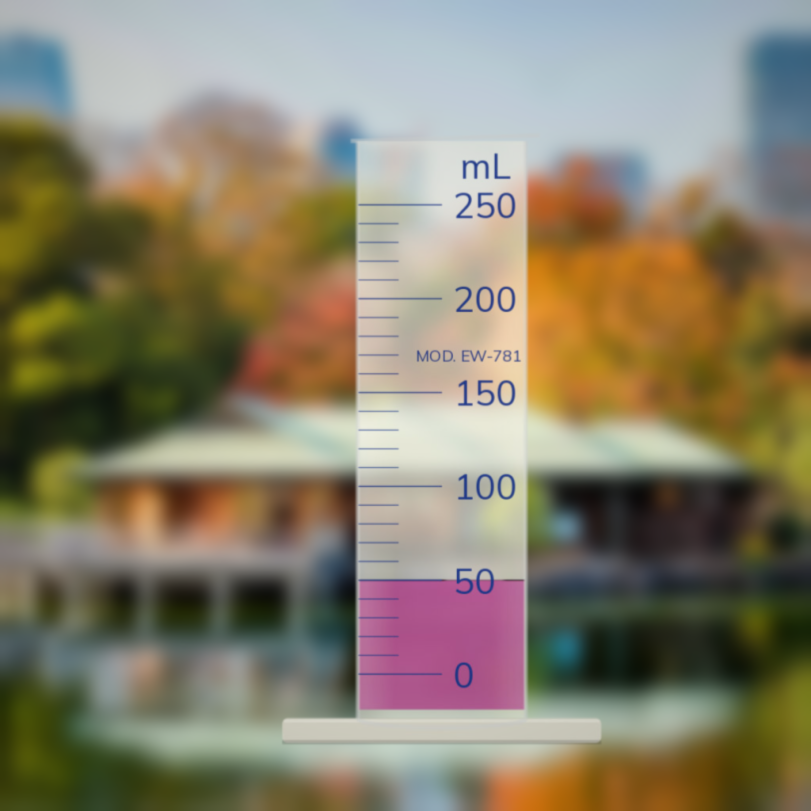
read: **50** mL
